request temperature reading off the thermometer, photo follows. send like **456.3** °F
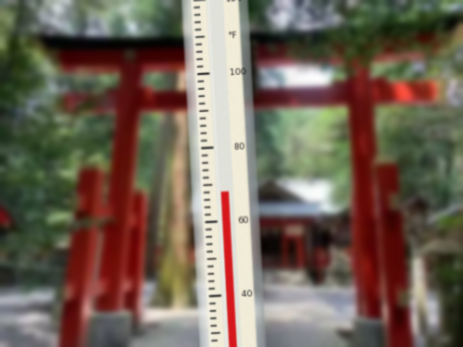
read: **68** °F
